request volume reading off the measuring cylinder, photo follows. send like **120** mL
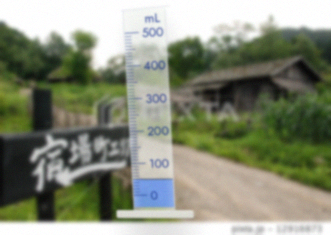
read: **50** mL
